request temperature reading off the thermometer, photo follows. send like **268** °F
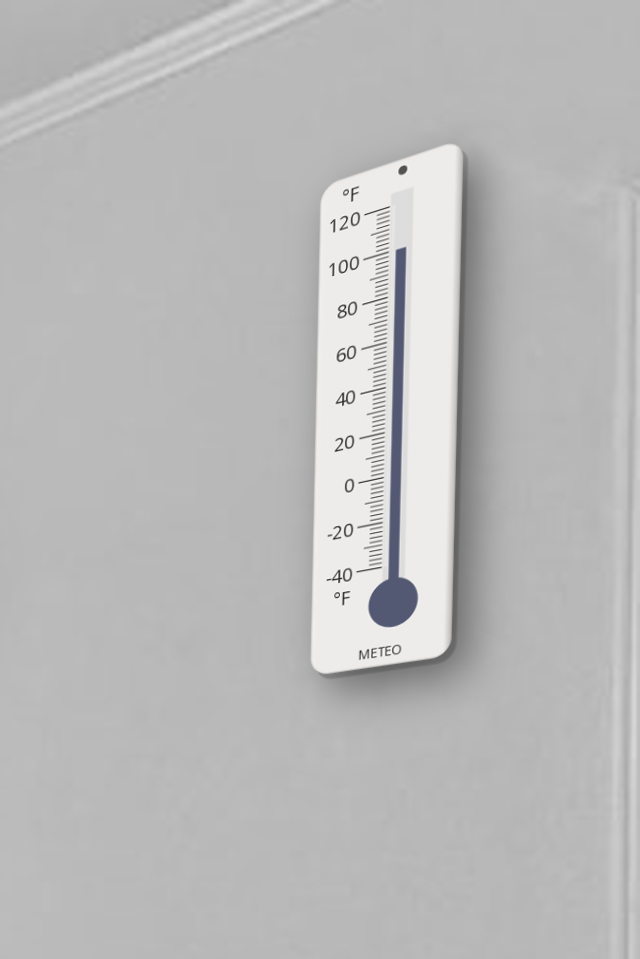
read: **100** °F
